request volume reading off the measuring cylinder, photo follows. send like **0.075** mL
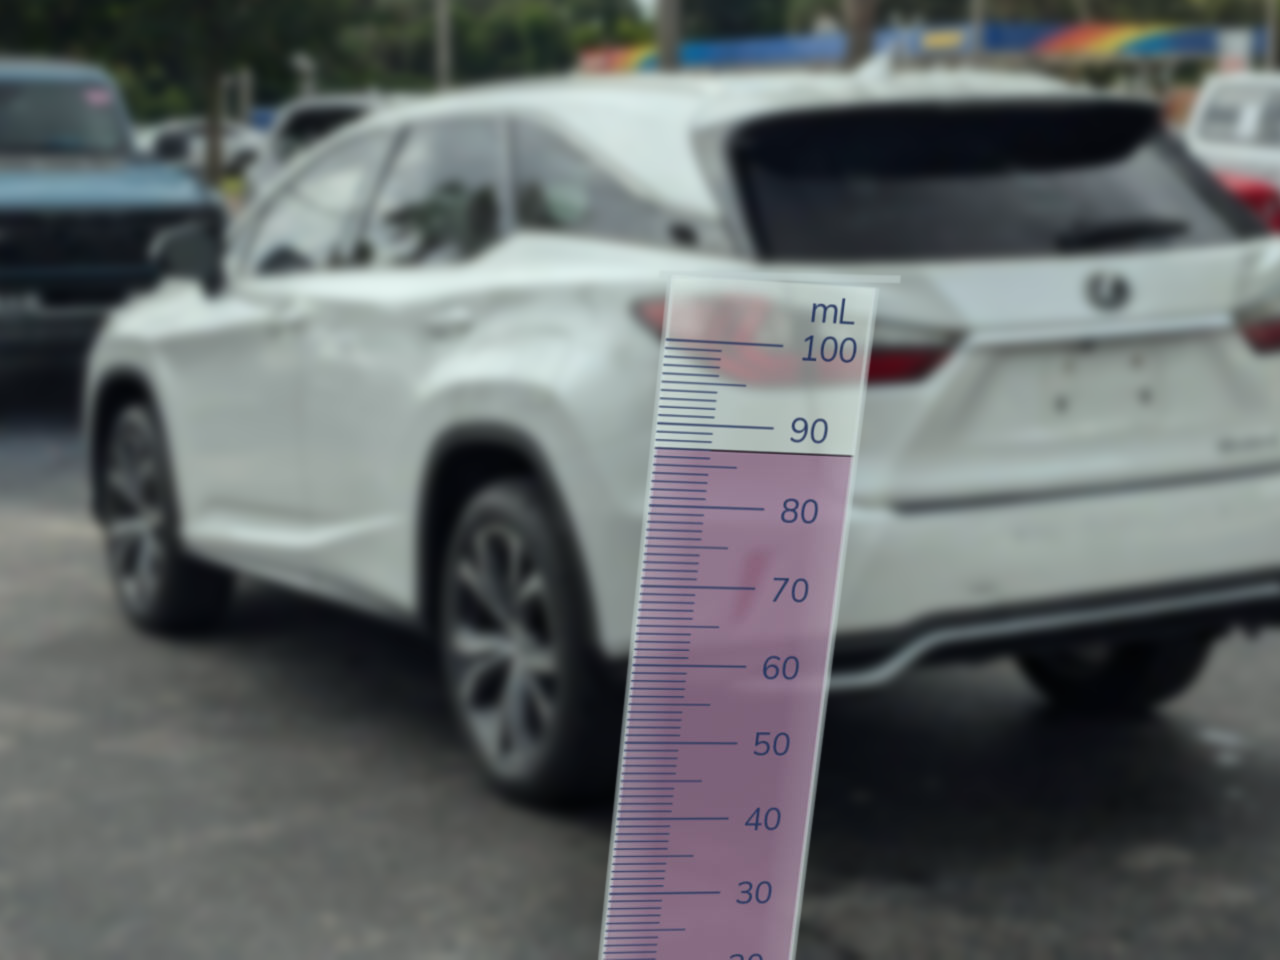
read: **87** mL
